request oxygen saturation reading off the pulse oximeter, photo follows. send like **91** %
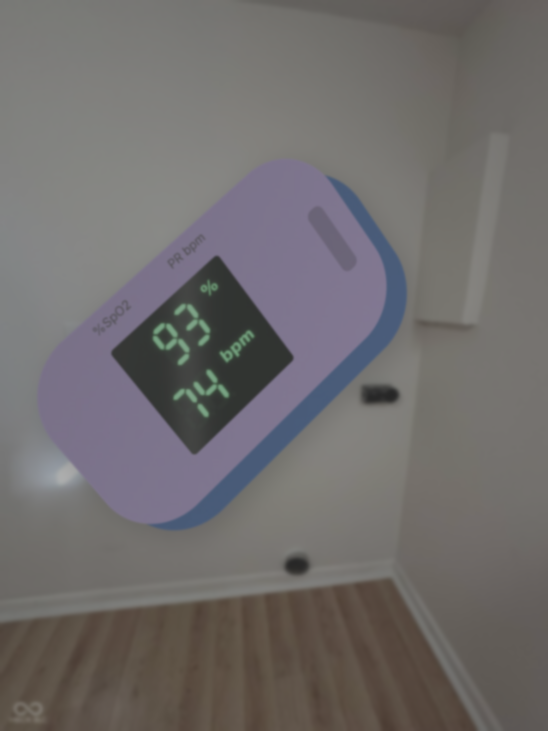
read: **93** %
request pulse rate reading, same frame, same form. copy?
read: **74** bpm
